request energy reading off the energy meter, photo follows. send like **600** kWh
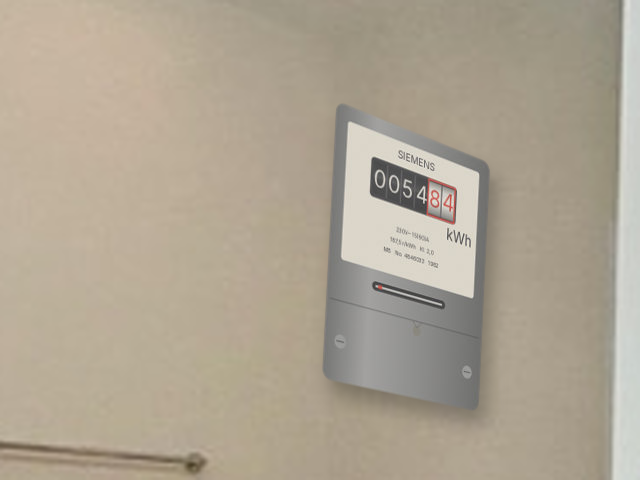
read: **54.84** kWh
